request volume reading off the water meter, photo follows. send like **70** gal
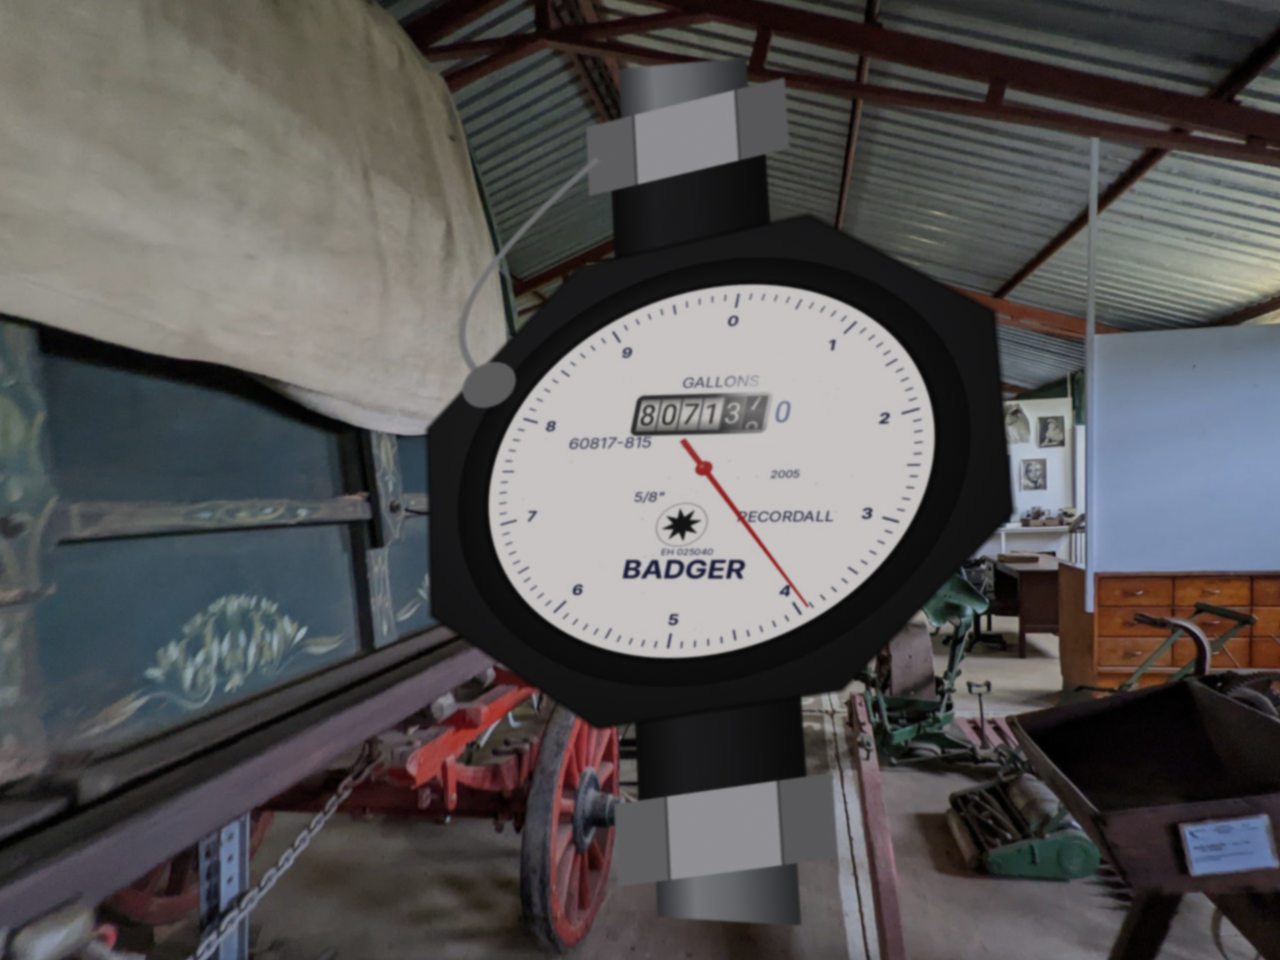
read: **8071373.9** gal
